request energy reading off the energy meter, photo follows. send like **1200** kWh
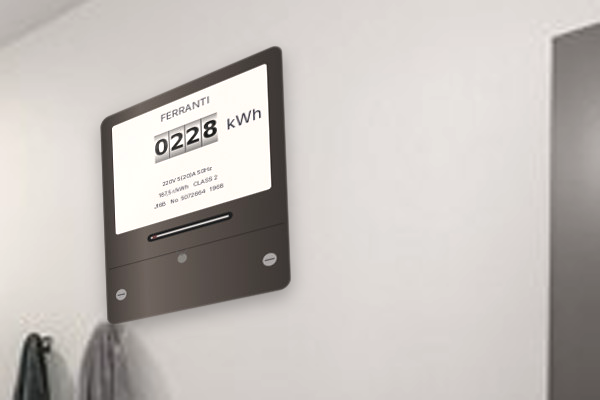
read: **228** kWh
